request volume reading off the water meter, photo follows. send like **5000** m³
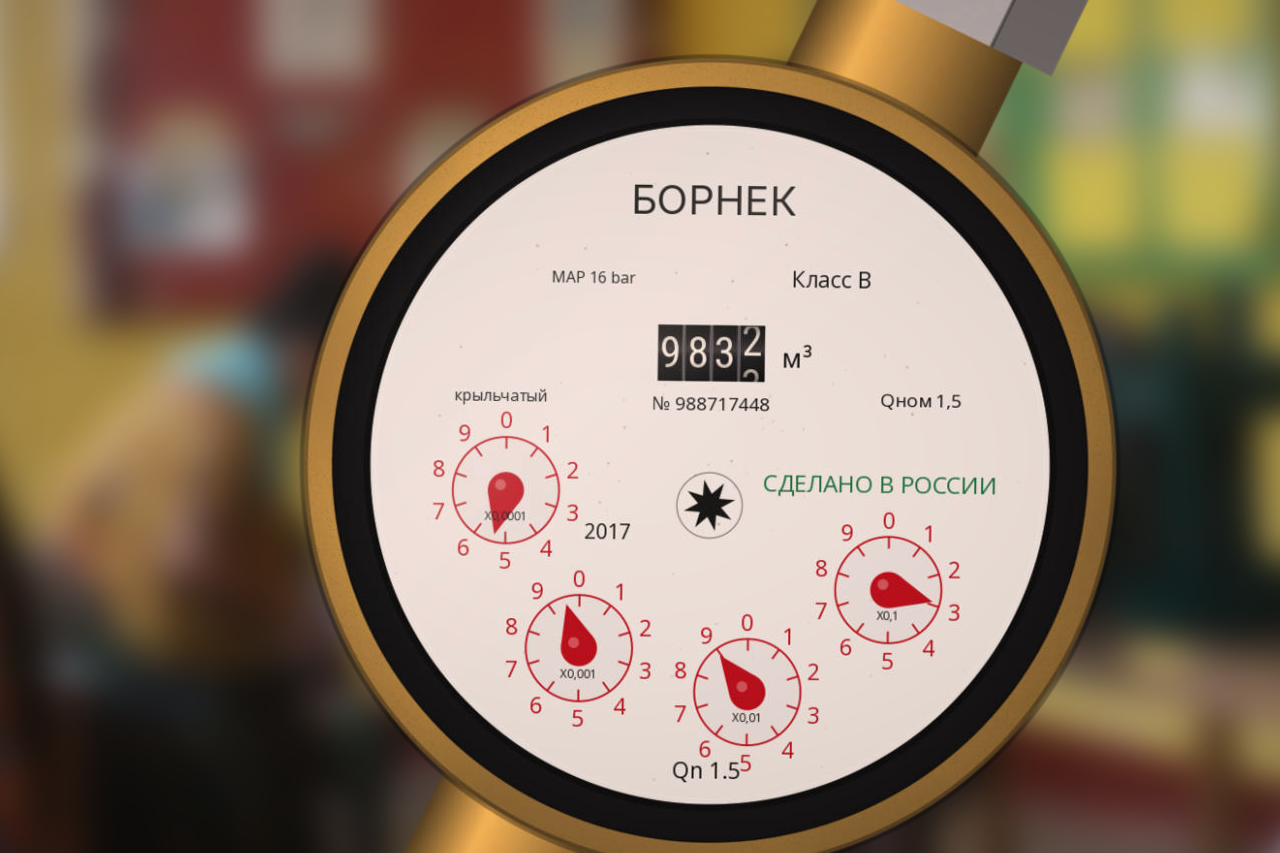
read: **9832.2895** m³
